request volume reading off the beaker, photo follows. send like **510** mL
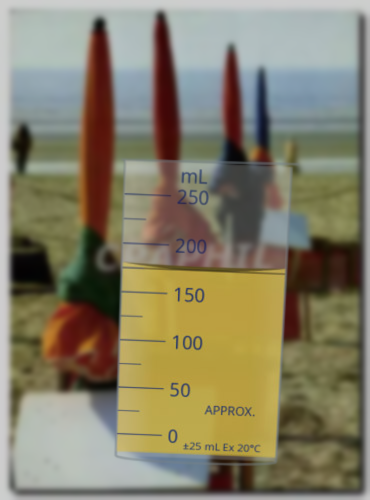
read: **175** mL
